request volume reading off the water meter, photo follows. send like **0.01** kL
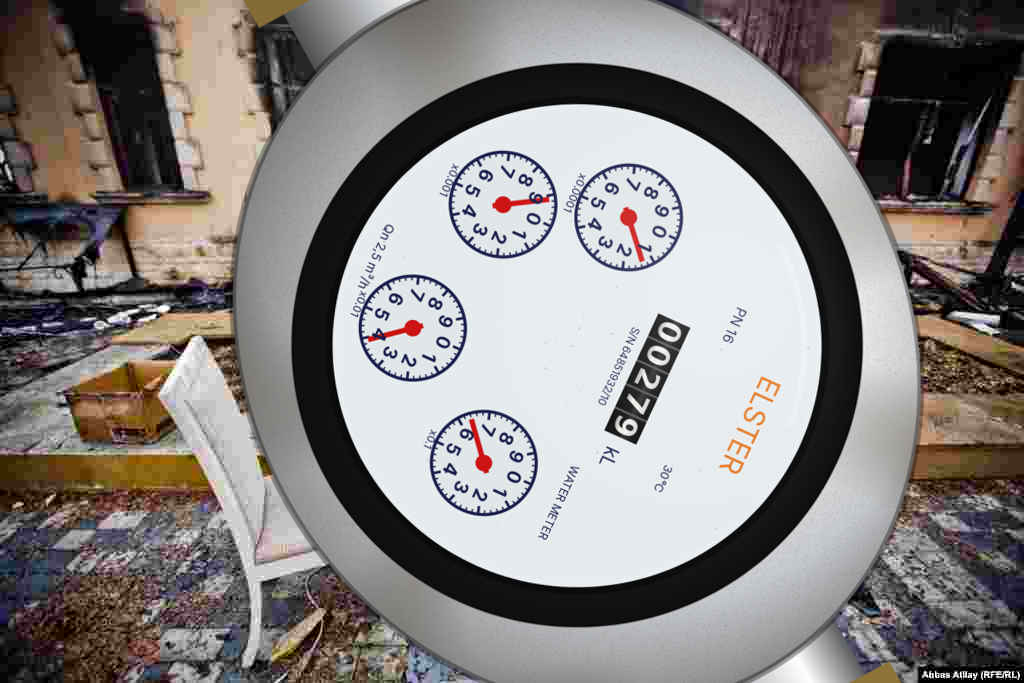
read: **279.6391** kL
